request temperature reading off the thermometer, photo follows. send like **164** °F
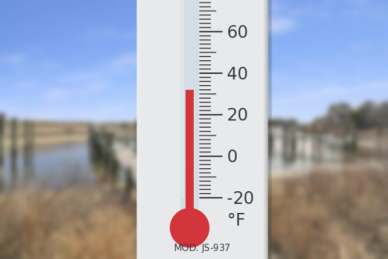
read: **32** °F
